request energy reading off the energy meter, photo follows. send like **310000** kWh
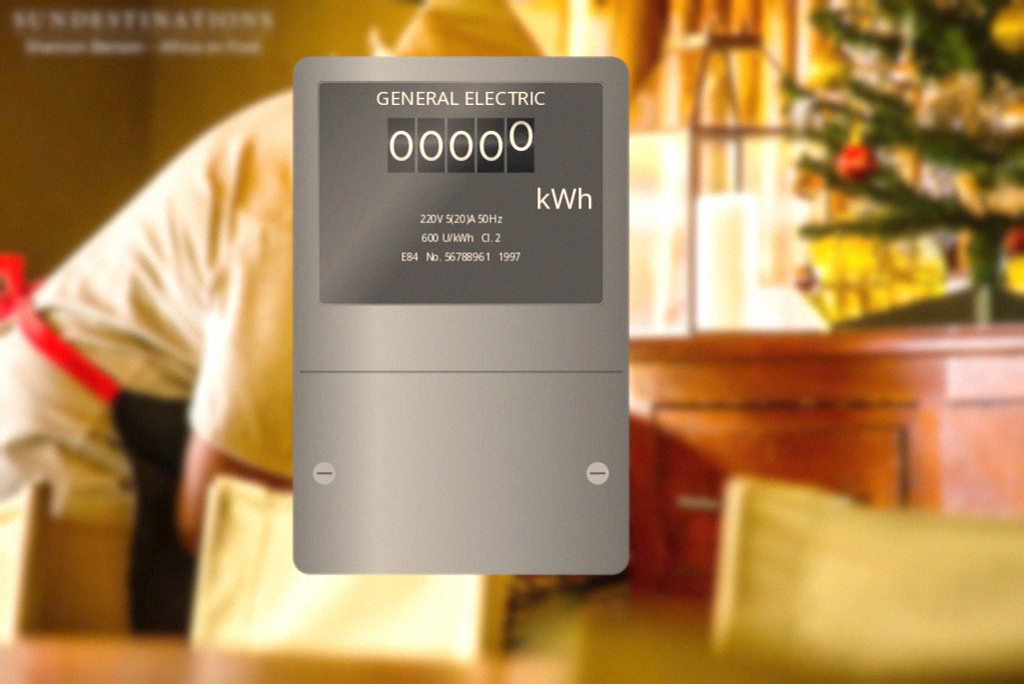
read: **0** kWh
